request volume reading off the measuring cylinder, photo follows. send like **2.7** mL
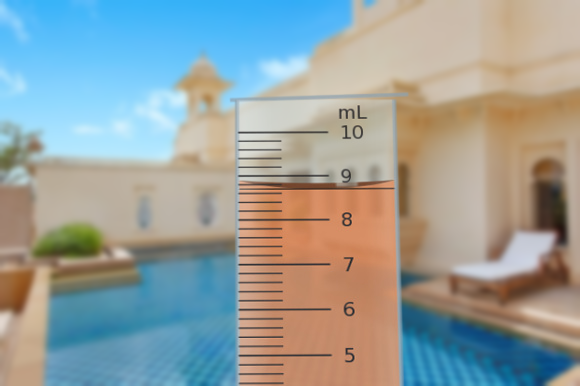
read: **8.7** mL
